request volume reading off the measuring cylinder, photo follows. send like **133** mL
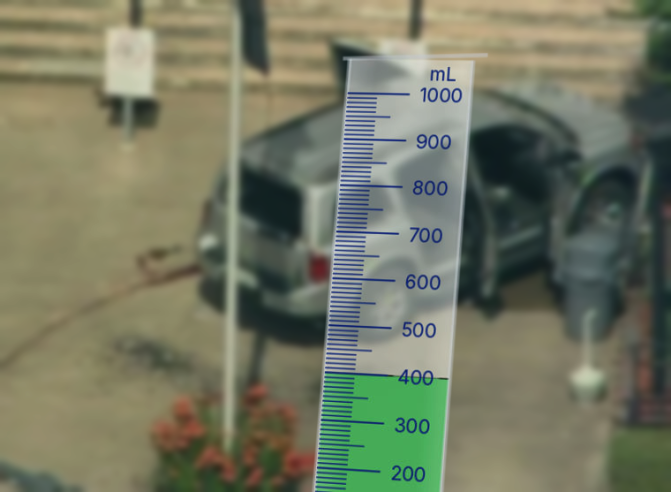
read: **400** mL
